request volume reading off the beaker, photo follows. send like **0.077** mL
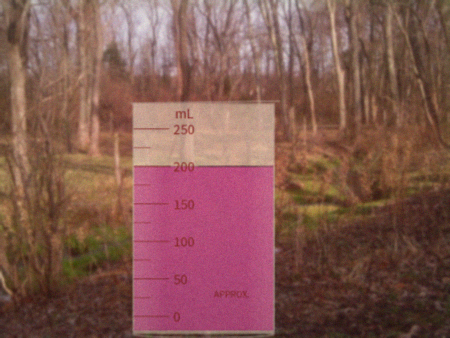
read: **200** mL
